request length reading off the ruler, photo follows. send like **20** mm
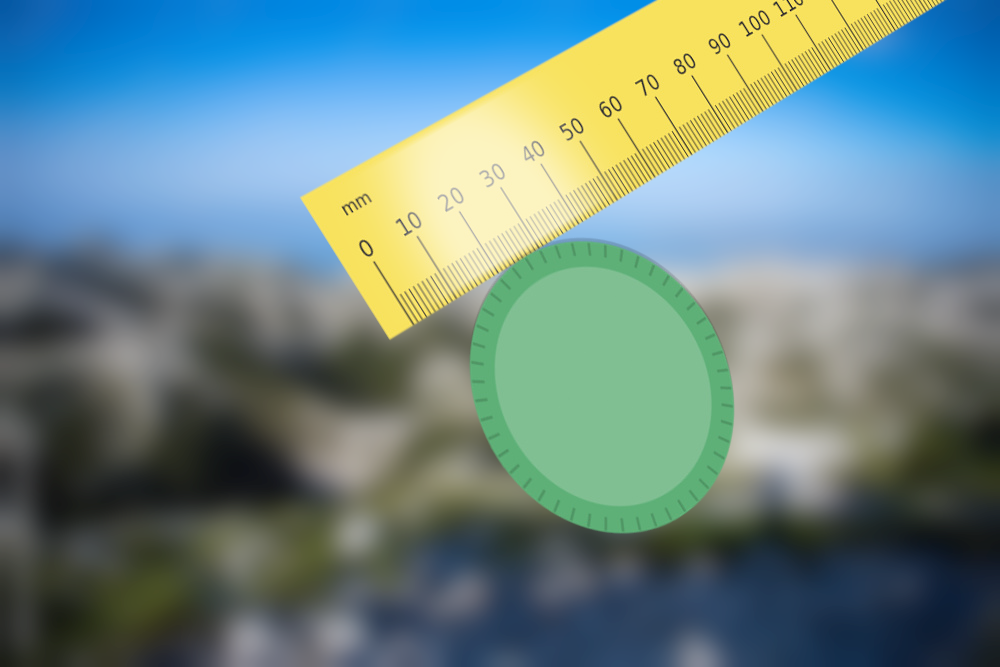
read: **53** mm
